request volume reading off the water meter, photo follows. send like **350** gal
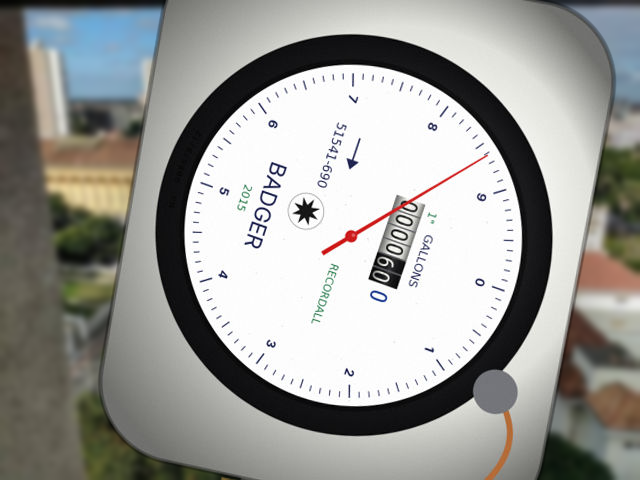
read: **598.6** gal
